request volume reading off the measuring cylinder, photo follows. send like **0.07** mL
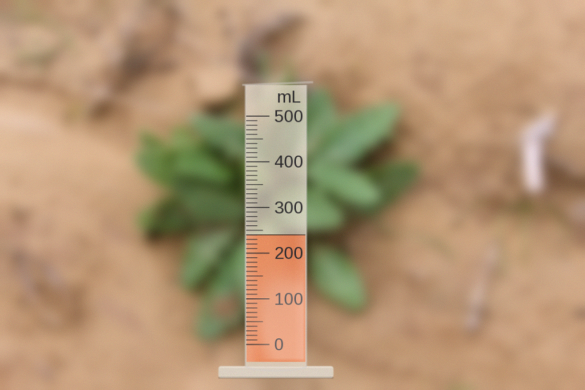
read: **240** mL
